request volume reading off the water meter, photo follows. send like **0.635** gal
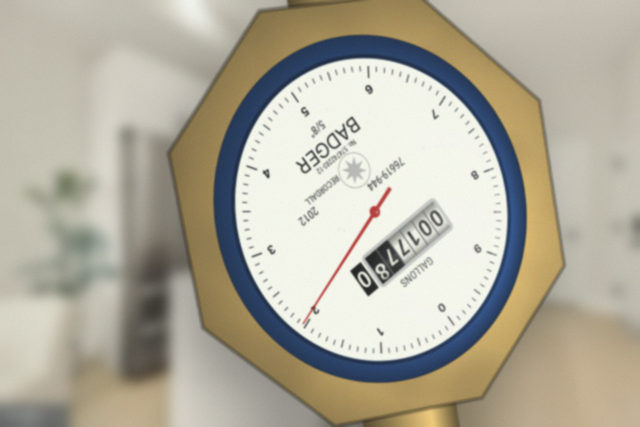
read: **17782.0** gal
